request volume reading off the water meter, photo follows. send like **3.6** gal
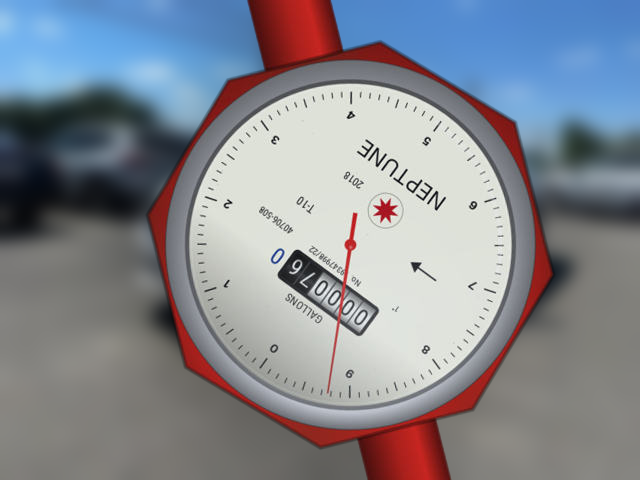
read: **759.2** gal
